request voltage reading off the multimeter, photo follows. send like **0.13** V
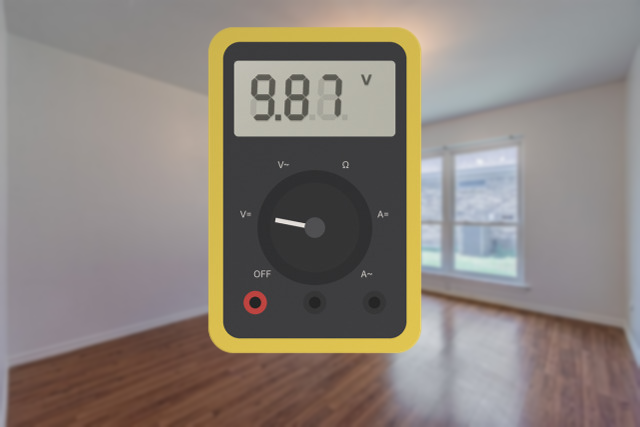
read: **9.87** V
